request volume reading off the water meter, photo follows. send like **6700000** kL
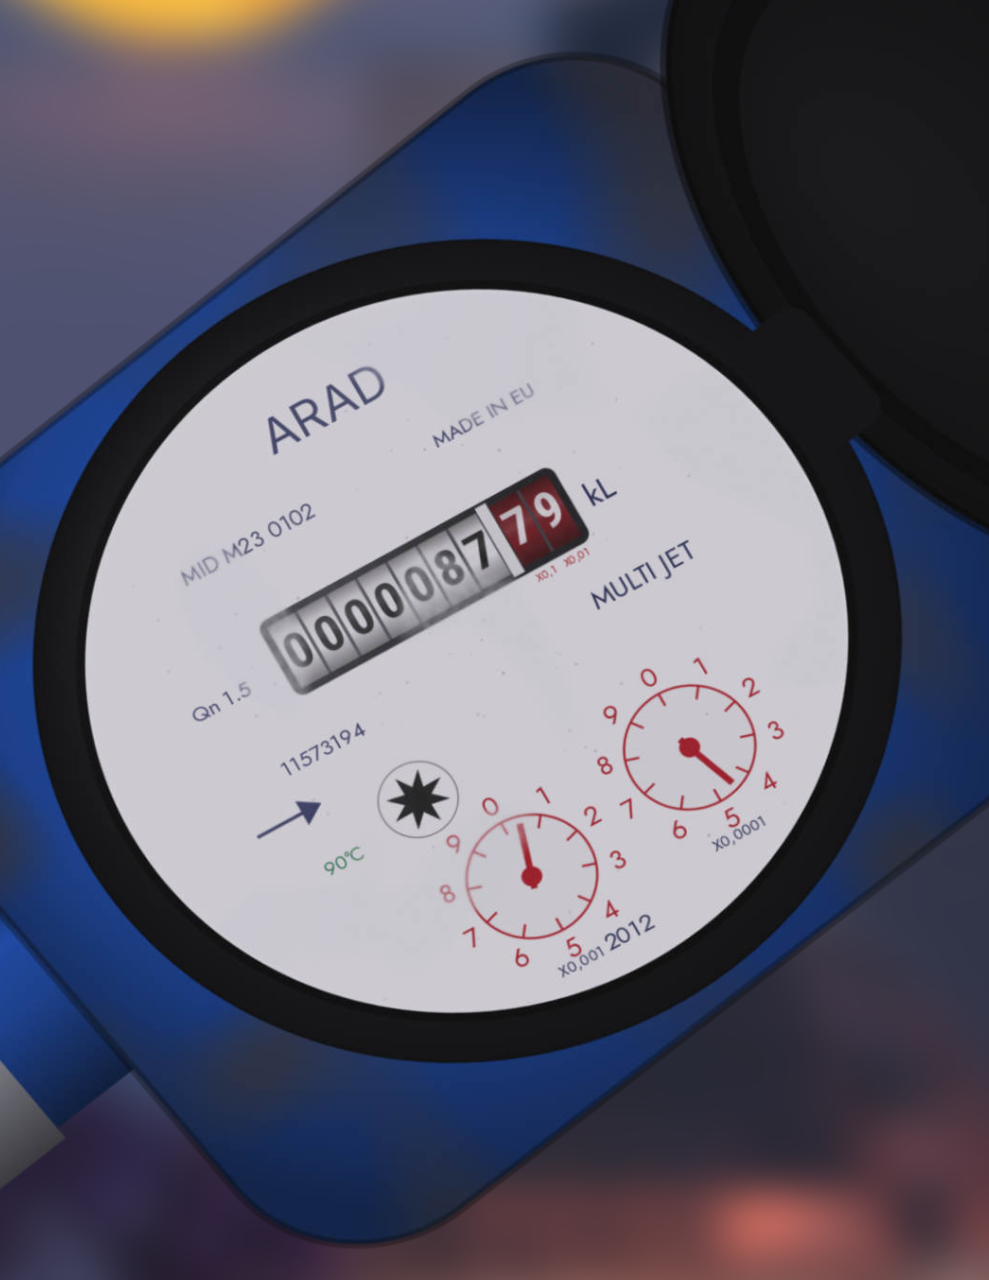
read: **87.7904** kL
